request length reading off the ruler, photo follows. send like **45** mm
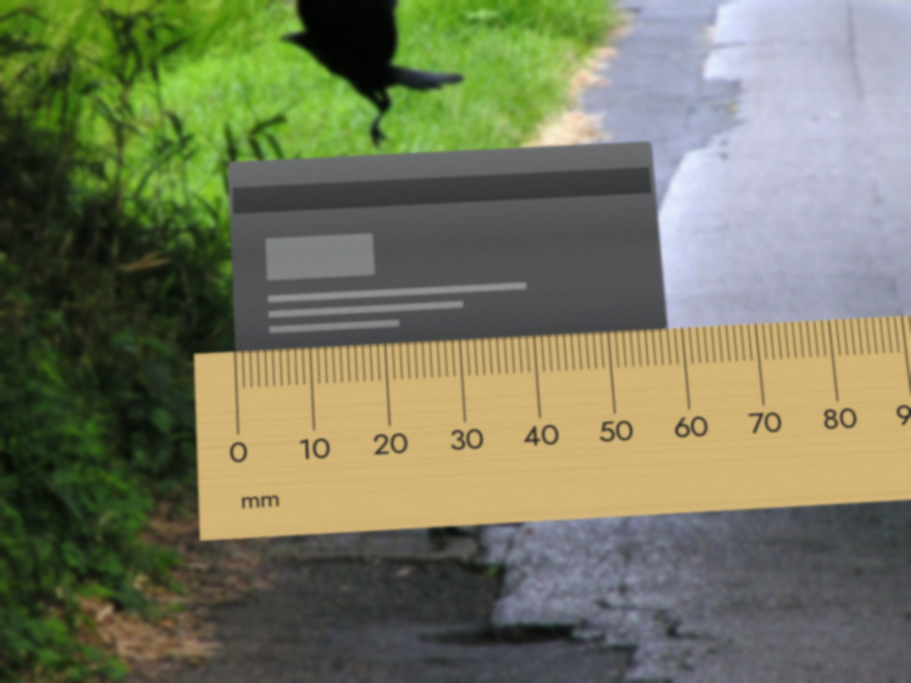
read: **58** mm
